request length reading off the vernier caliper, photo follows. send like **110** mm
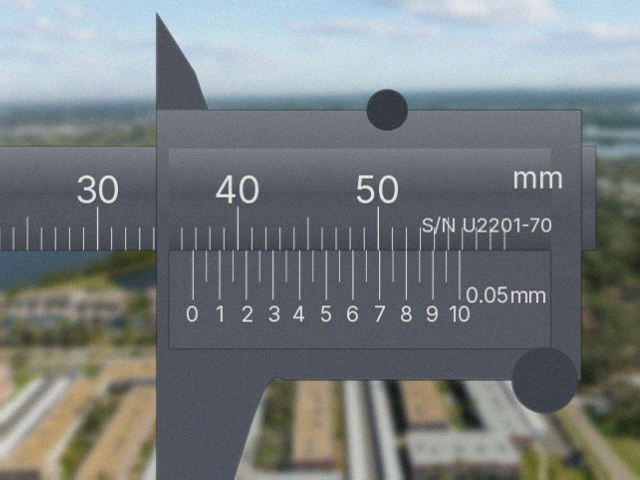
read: **36.8** mm
